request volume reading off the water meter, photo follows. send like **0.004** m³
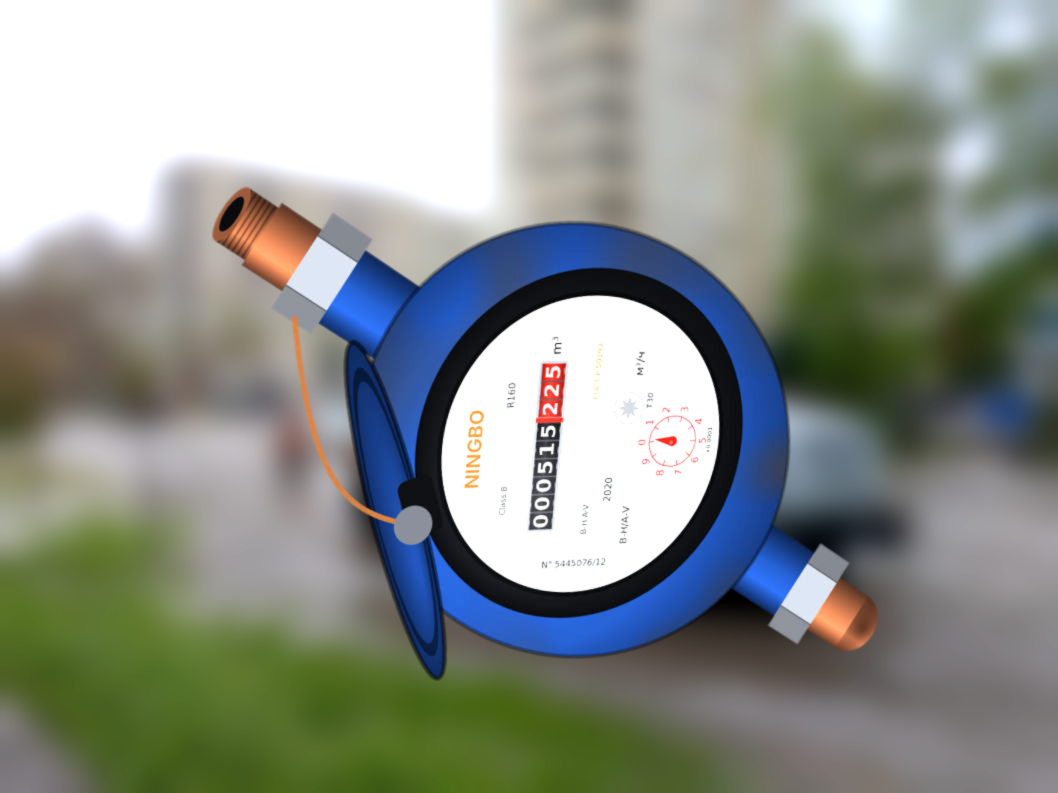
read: **515.2250** m³
